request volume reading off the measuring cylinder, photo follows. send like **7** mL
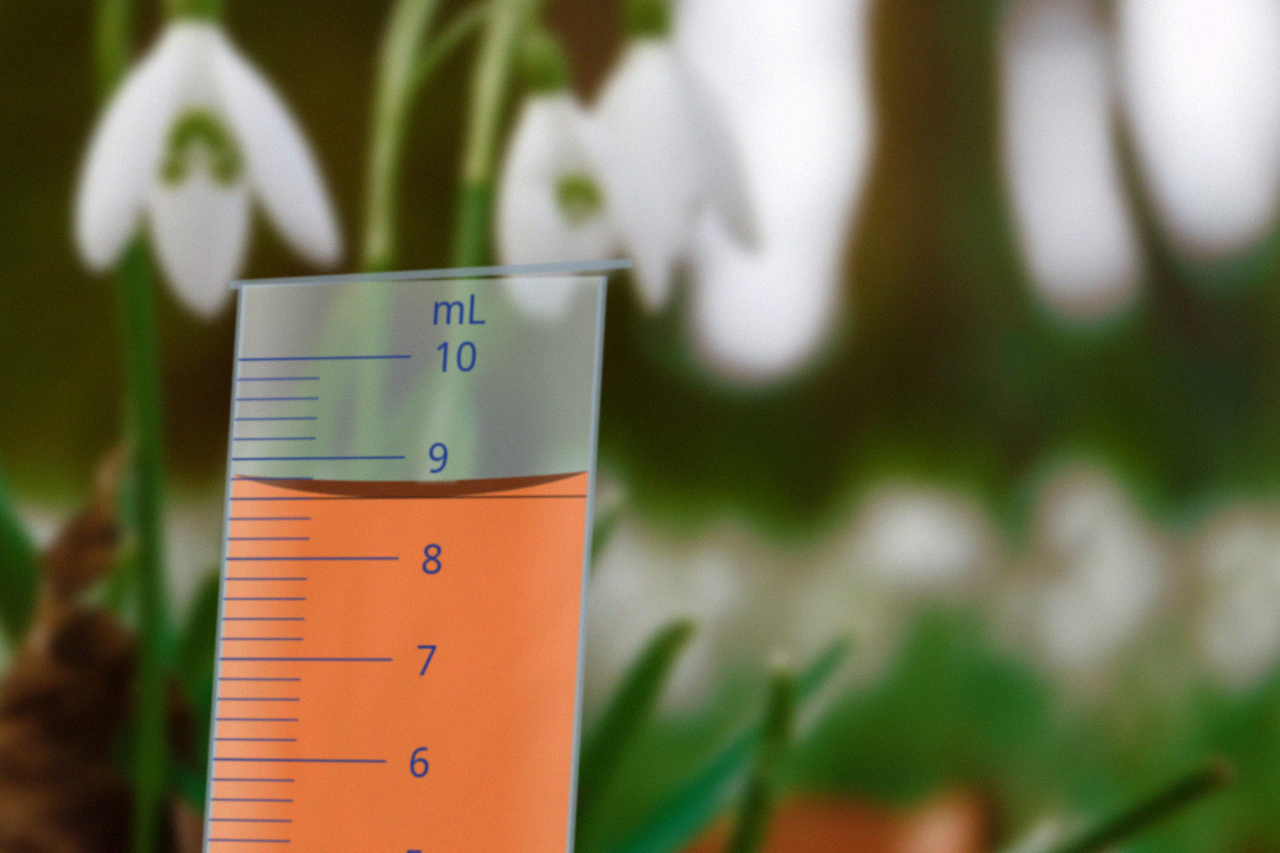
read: **8.6** mL
